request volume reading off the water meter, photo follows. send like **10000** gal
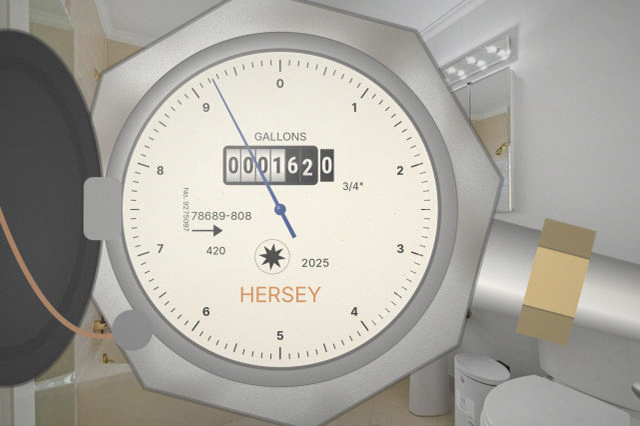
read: **1619.2** gal
